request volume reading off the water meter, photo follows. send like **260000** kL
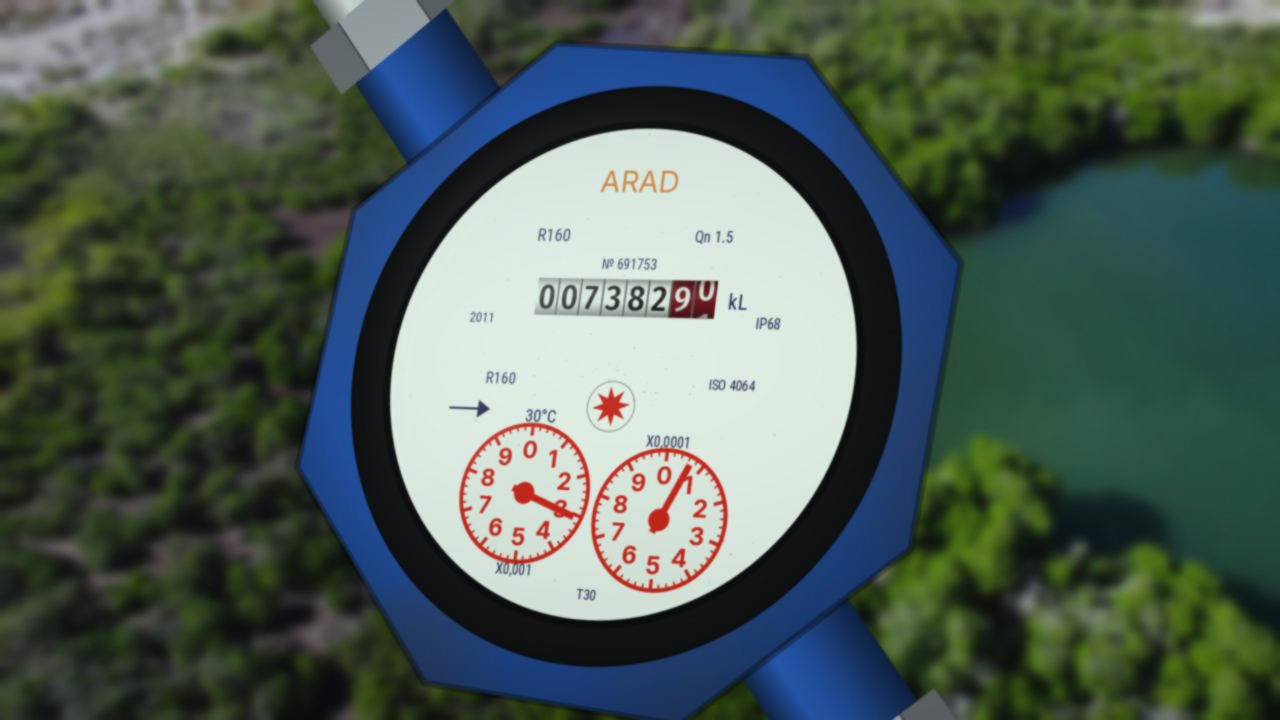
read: **7382.9030** kL
